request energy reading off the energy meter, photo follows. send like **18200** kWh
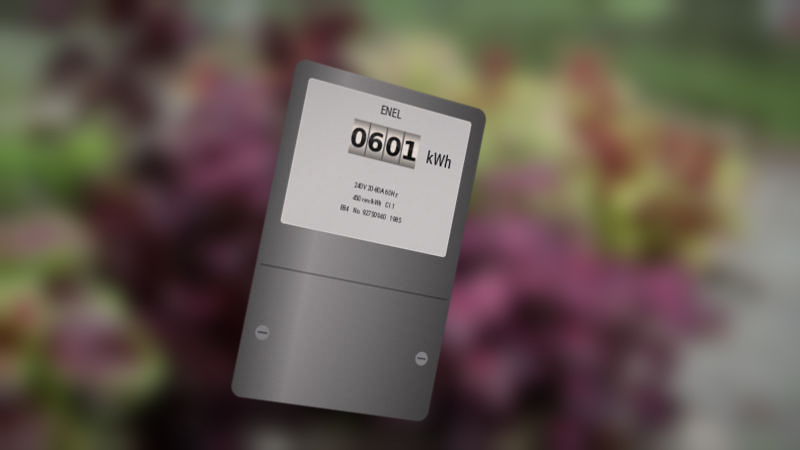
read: **601** kWh
